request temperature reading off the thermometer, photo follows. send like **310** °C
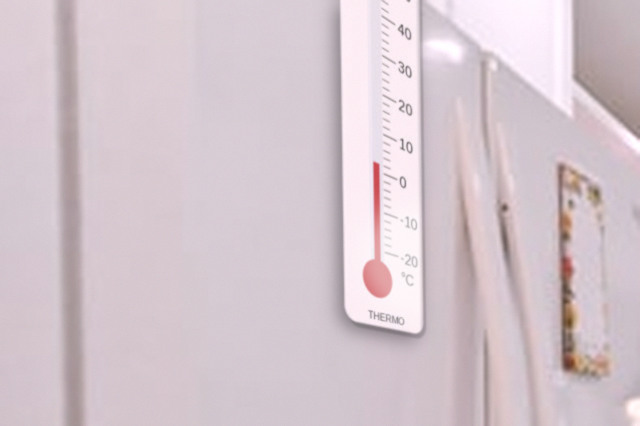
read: **2** °C
